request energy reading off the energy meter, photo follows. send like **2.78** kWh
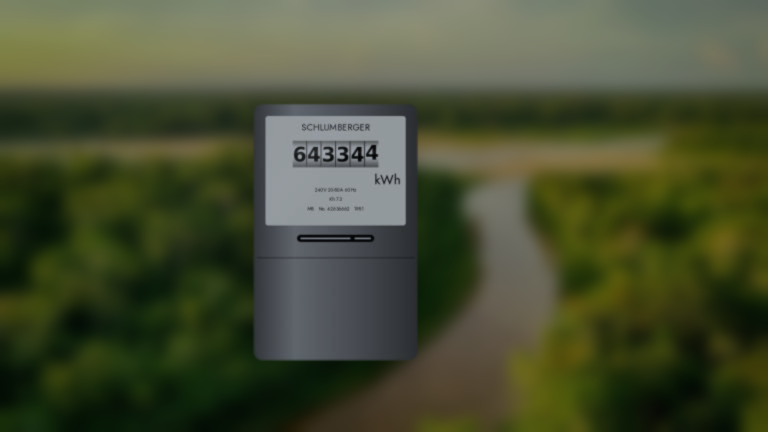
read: **643344** kWh
